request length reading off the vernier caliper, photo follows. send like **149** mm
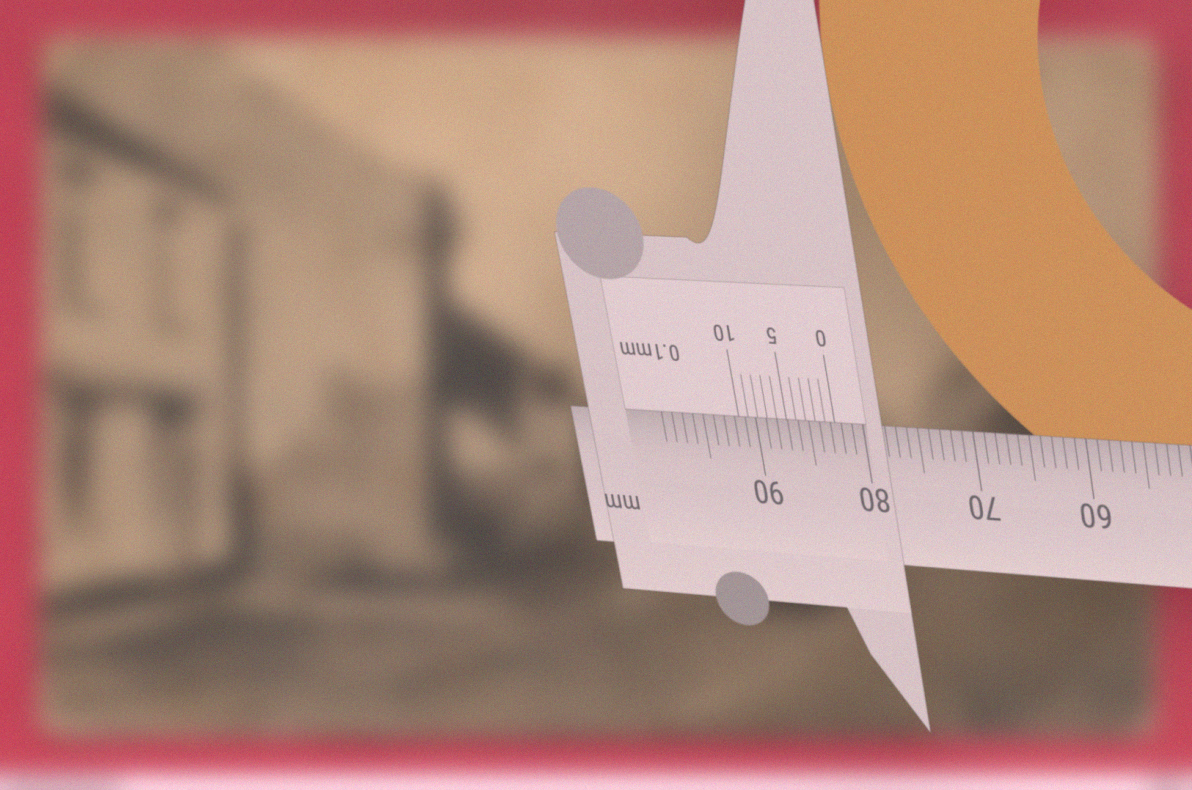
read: **82.6** mm
